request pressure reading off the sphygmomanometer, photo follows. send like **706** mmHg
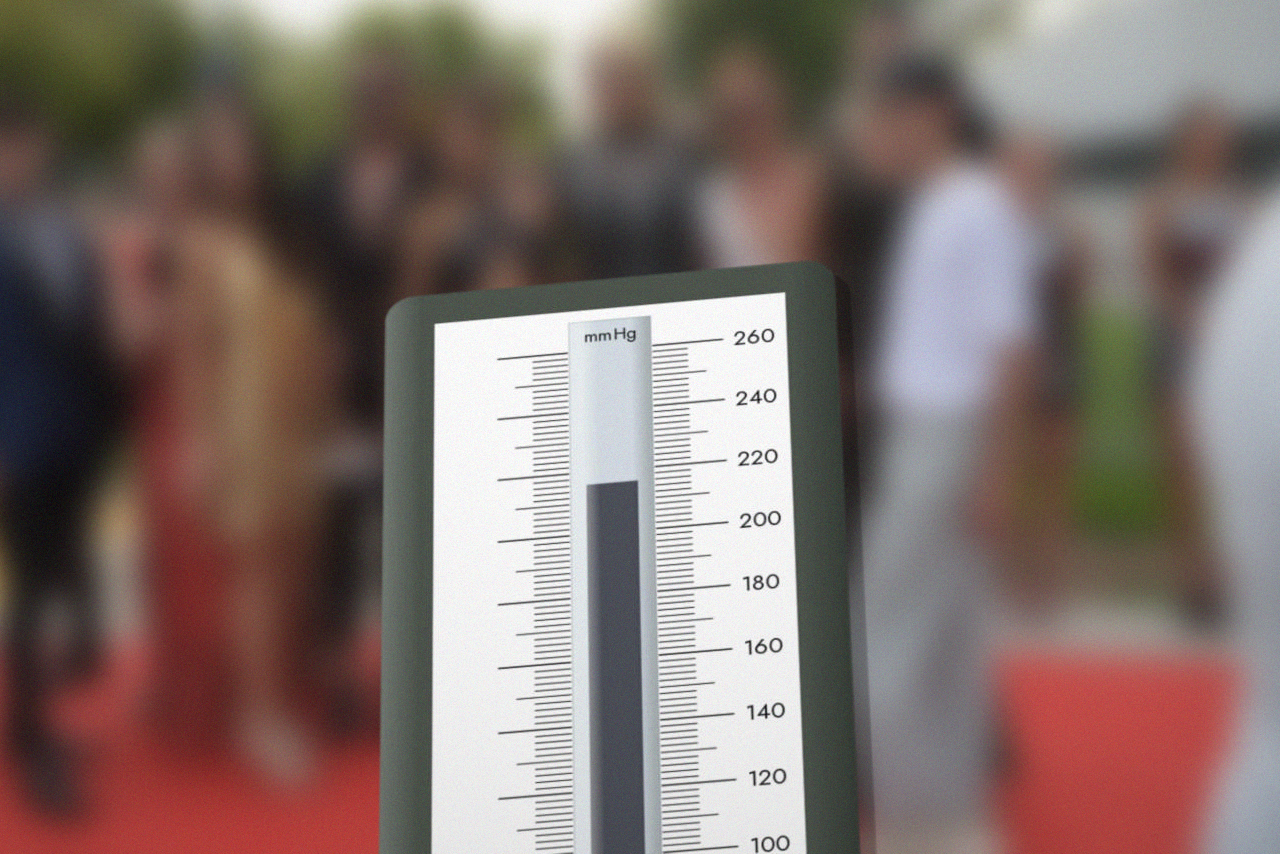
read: **216** mmHg
